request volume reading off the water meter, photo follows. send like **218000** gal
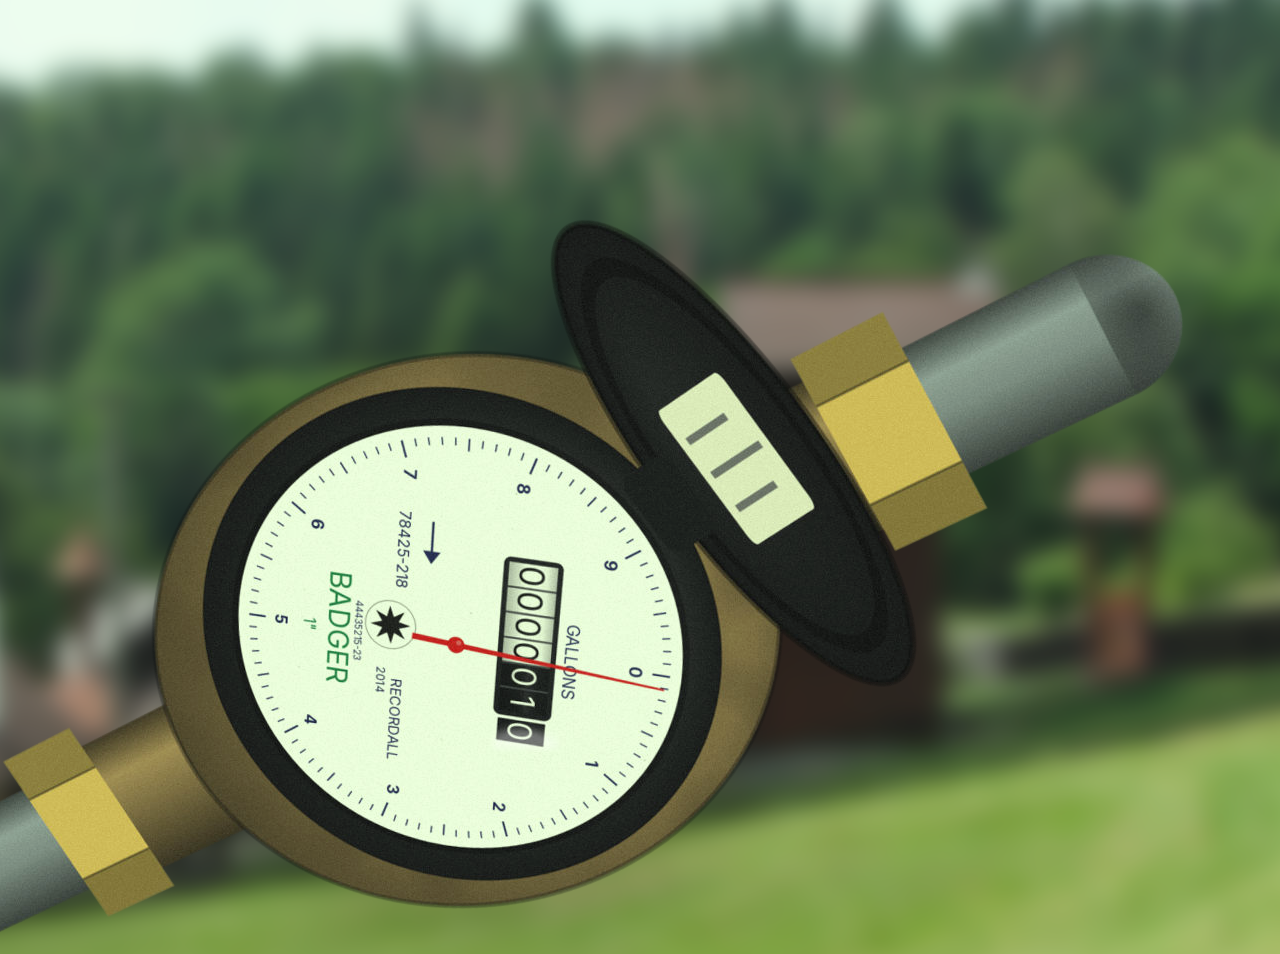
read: **10.1** gal
